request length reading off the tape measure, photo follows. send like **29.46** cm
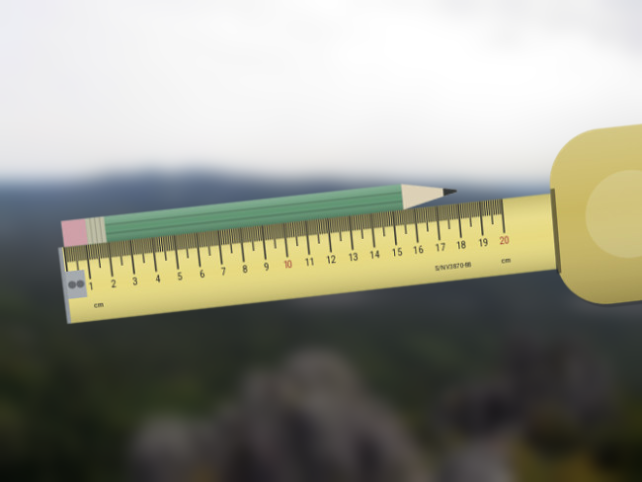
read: **18** cm
